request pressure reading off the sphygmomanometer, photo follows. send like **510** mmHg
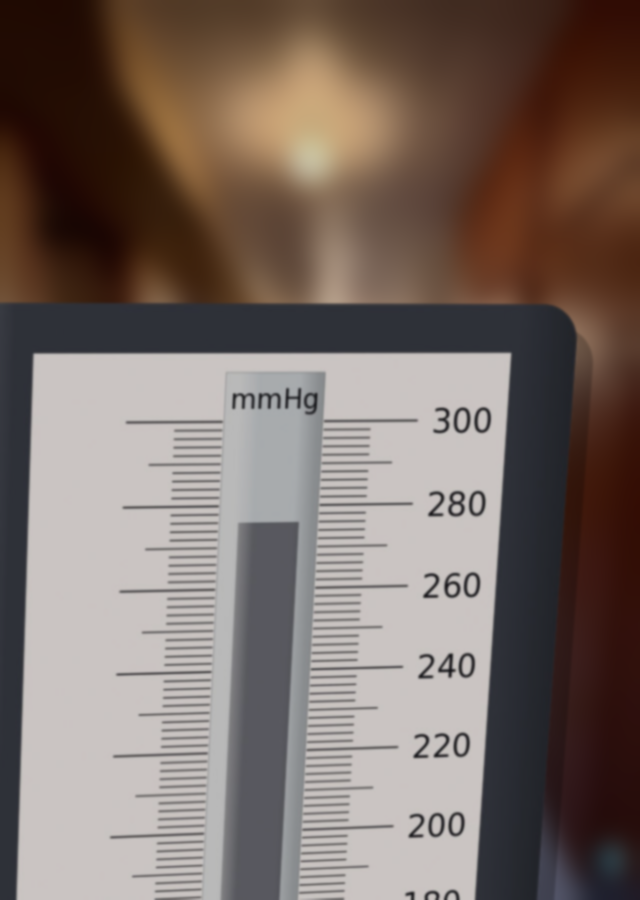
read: **276** mmHg
